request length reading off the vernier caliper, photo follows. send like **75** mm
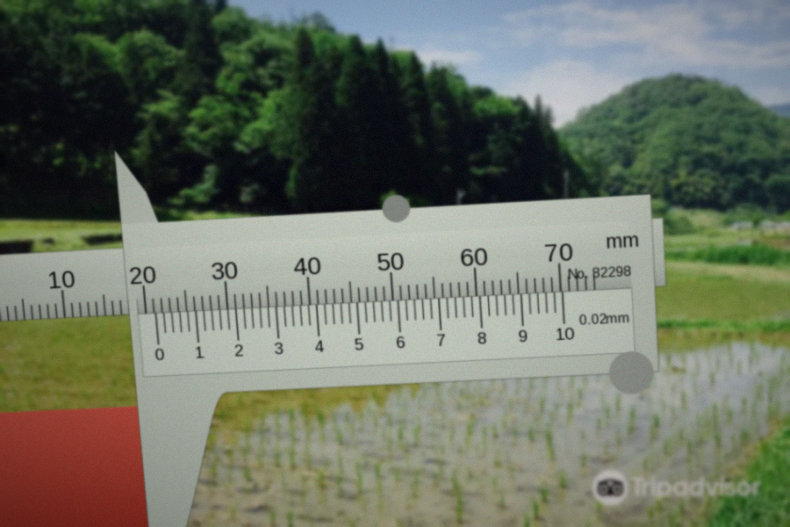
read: **21.2** mm
